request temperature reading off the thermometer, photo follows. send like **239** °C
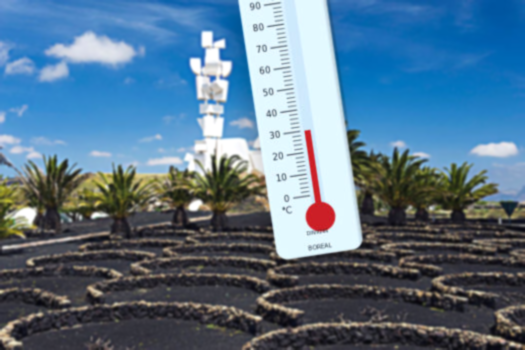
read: **30** °C
